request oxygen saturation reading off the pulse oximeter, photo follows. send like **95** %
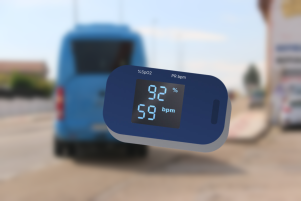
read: **92** %
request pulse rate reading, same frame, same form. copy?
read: **59** bpm
